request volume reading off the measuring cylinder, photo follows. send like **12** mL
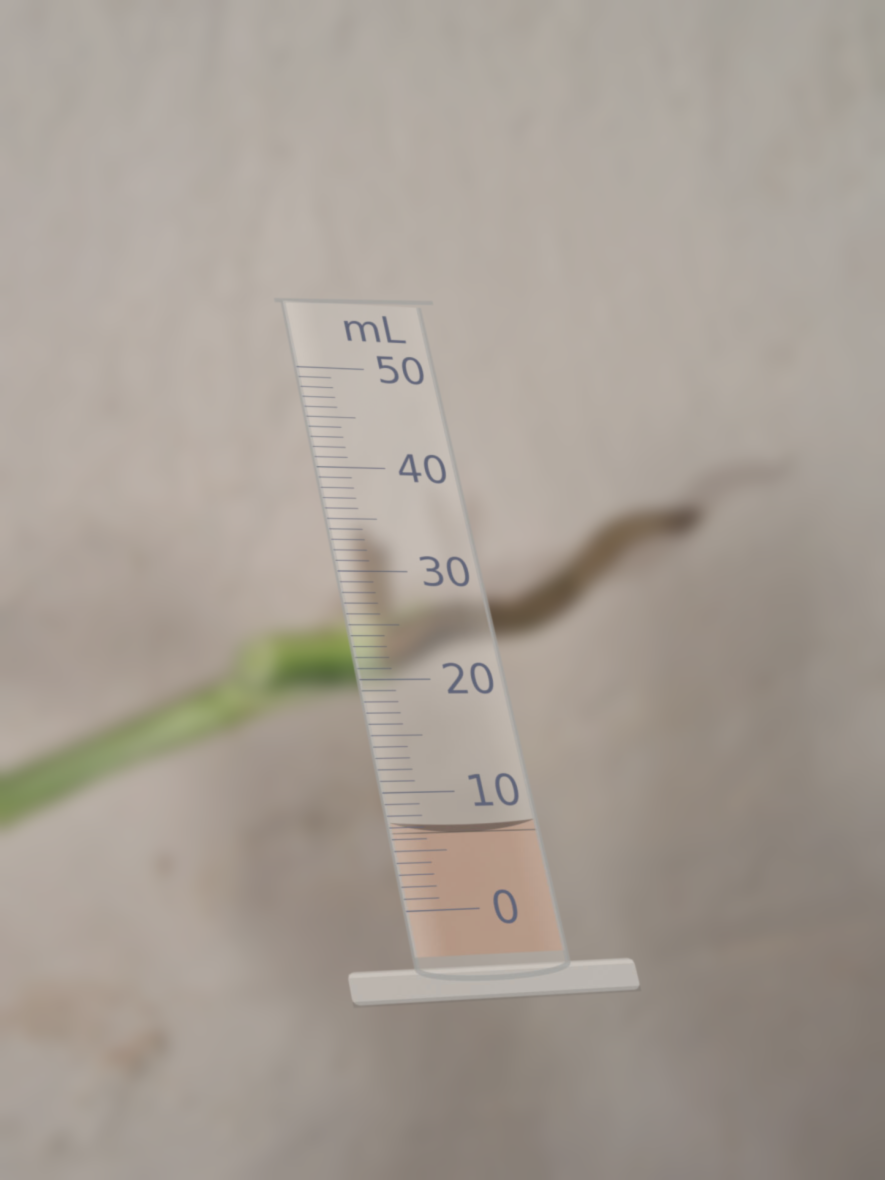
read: **6.5** mL
